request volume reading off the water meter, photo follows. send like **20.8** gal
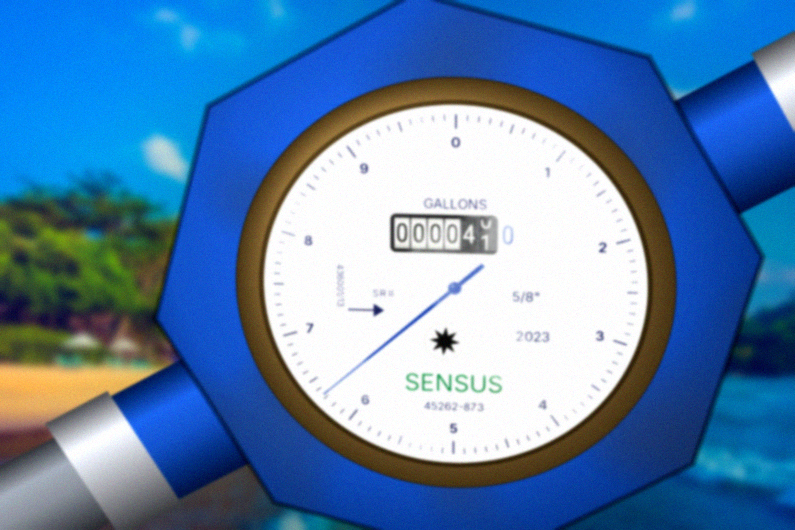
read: **406.3** gal
